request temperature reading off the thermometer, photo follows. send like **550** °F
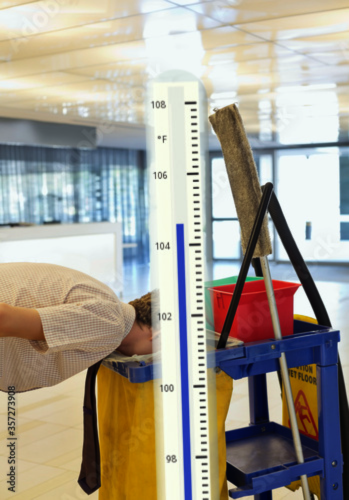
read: **104.6** °F
